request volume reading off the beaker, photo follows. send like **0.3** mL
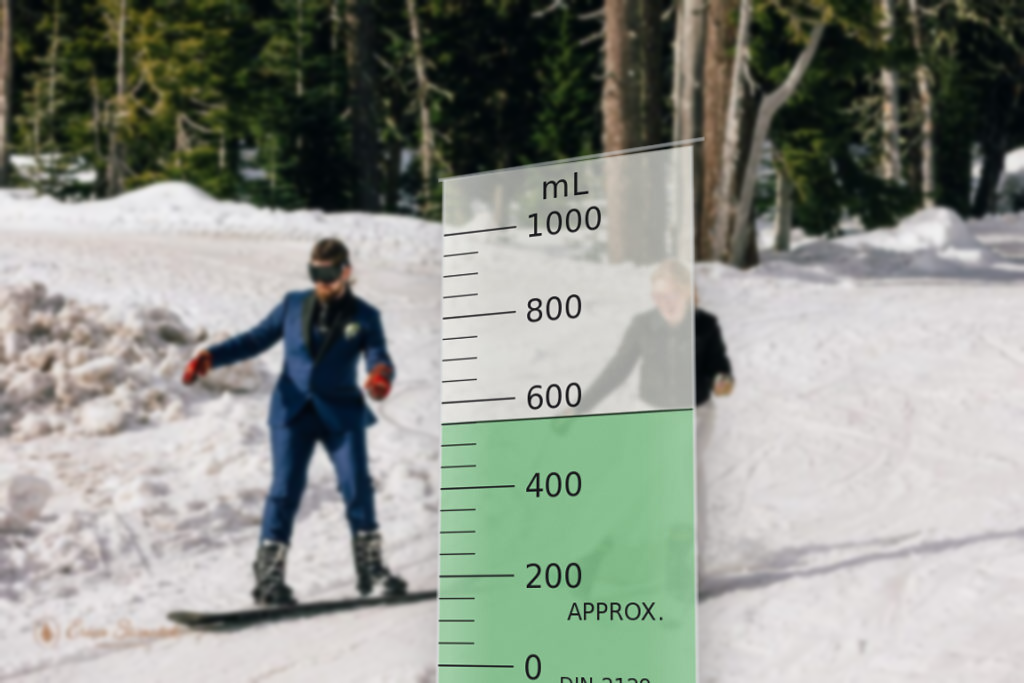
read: **550** mL
